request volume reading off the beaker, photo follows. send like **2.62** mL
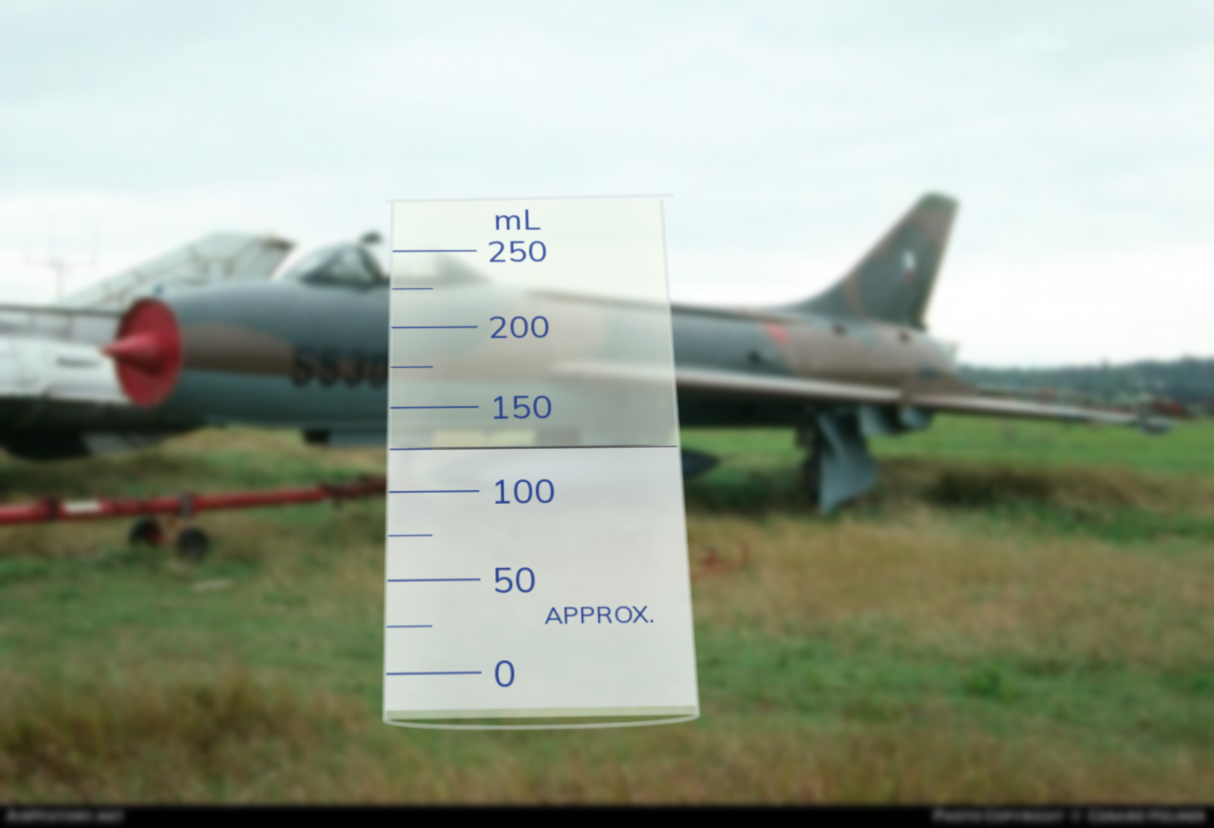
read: **125** mL
